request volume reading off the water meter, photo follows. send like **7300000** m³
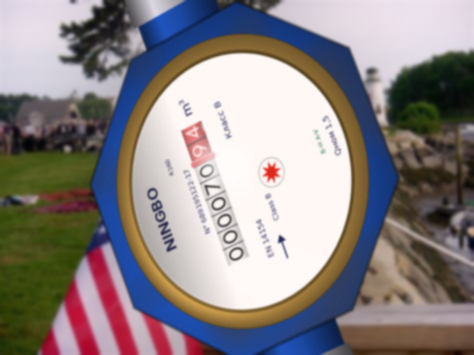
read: **70.94** m³
